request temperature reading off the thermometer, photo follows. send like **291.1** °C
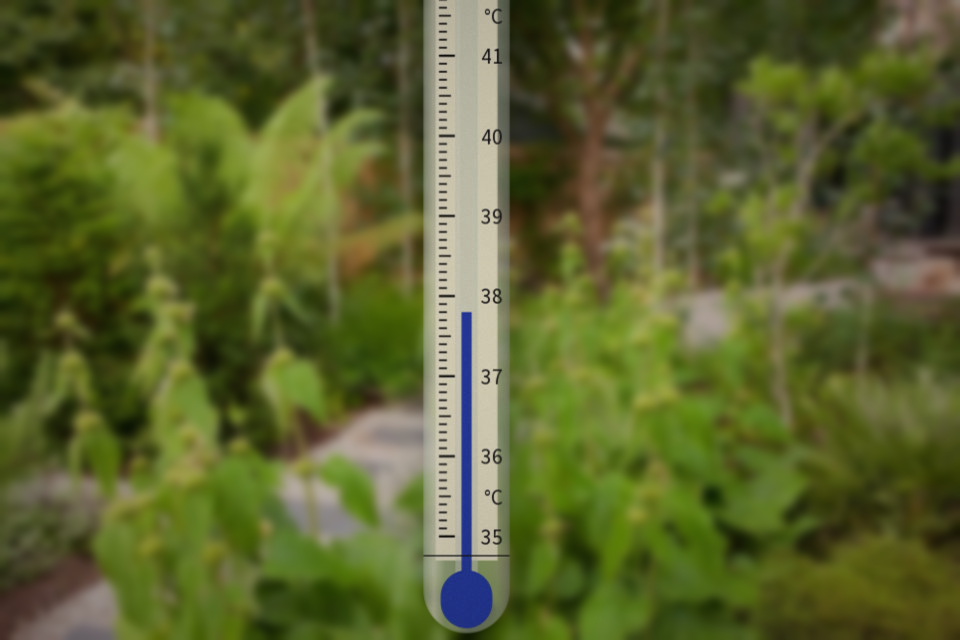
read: **37.8** °C
